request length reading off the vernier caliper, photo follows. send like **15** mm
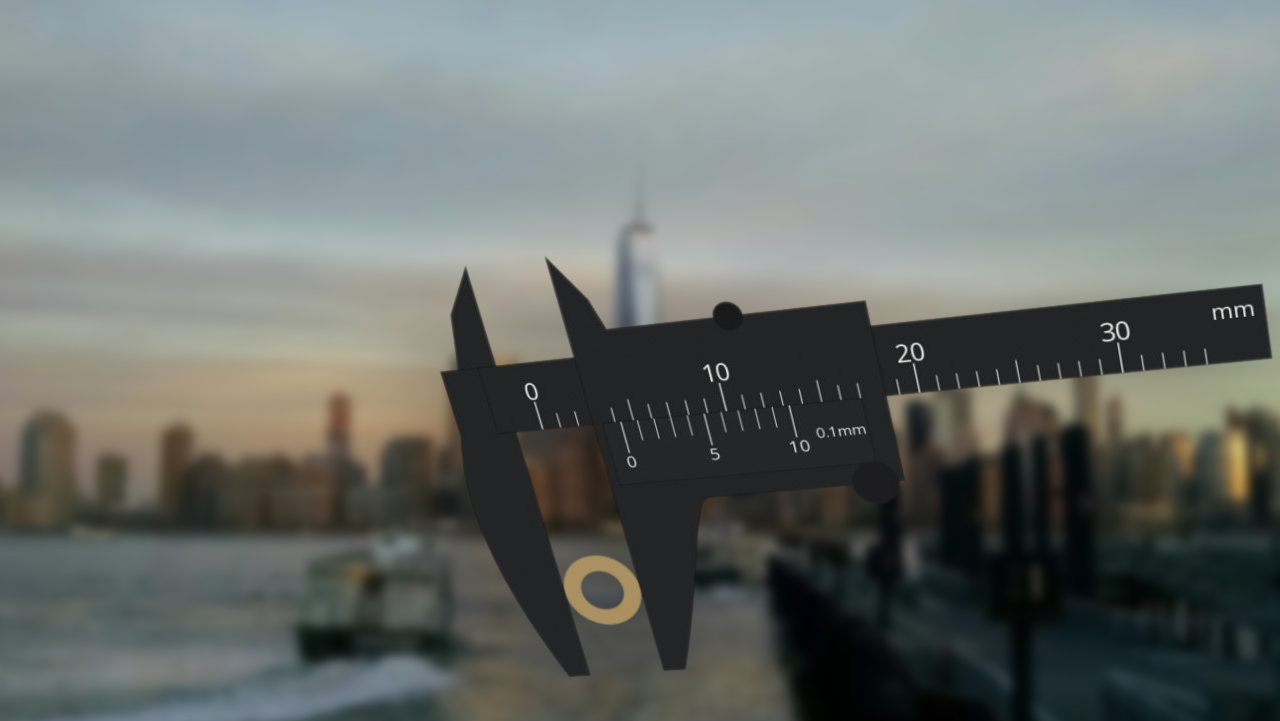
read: **4.3** mm
